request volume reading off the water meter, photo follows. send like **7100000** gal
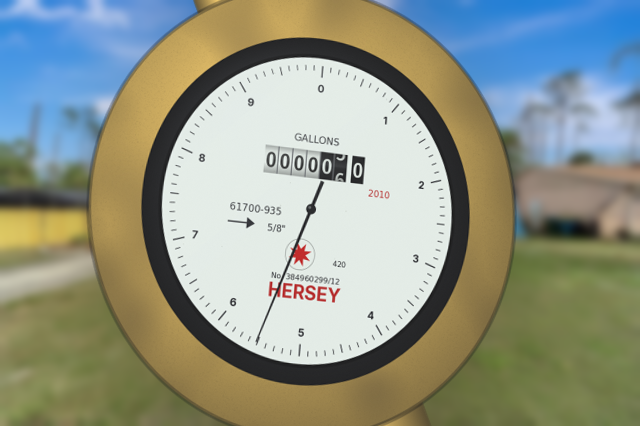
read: **55.5** gal
